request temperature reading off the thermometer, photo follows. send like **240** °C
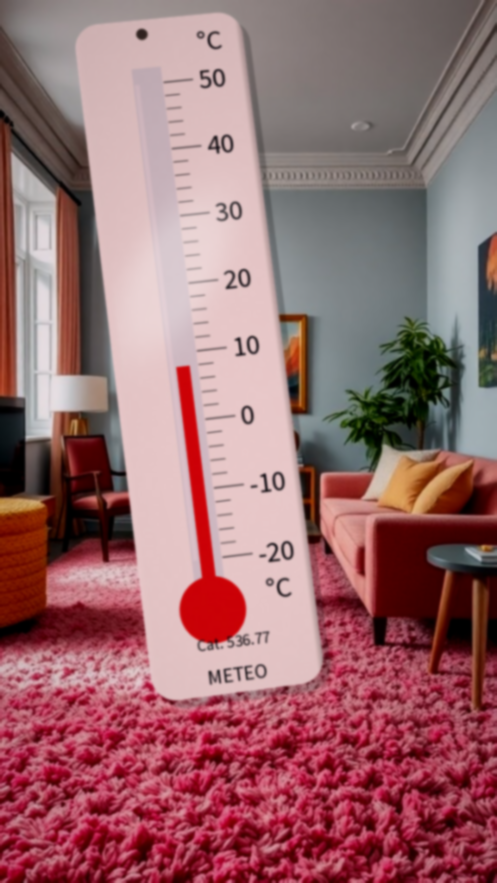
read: **8** °C
